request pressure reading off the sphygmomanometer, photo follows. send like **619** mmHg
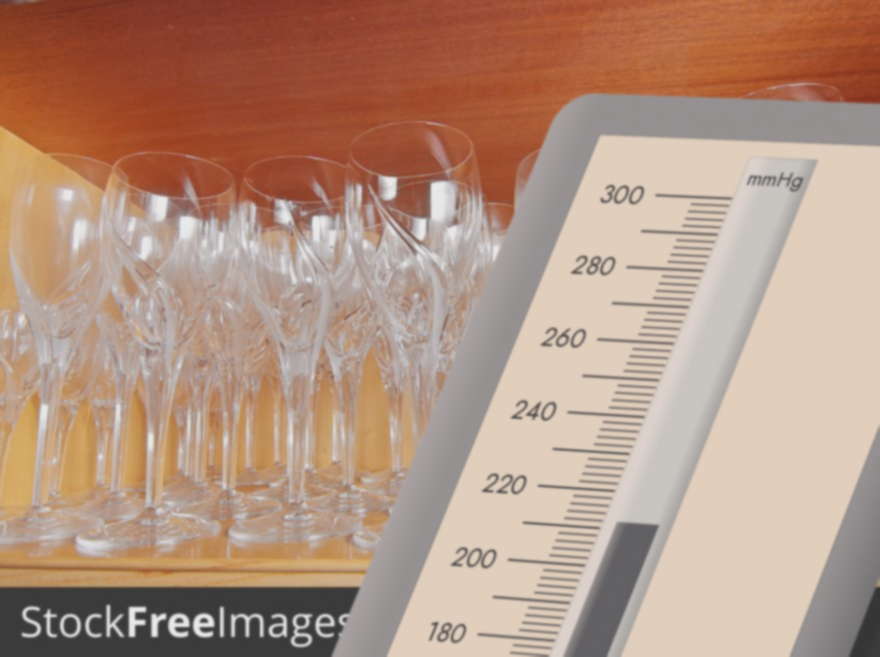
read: **212** mmHg
